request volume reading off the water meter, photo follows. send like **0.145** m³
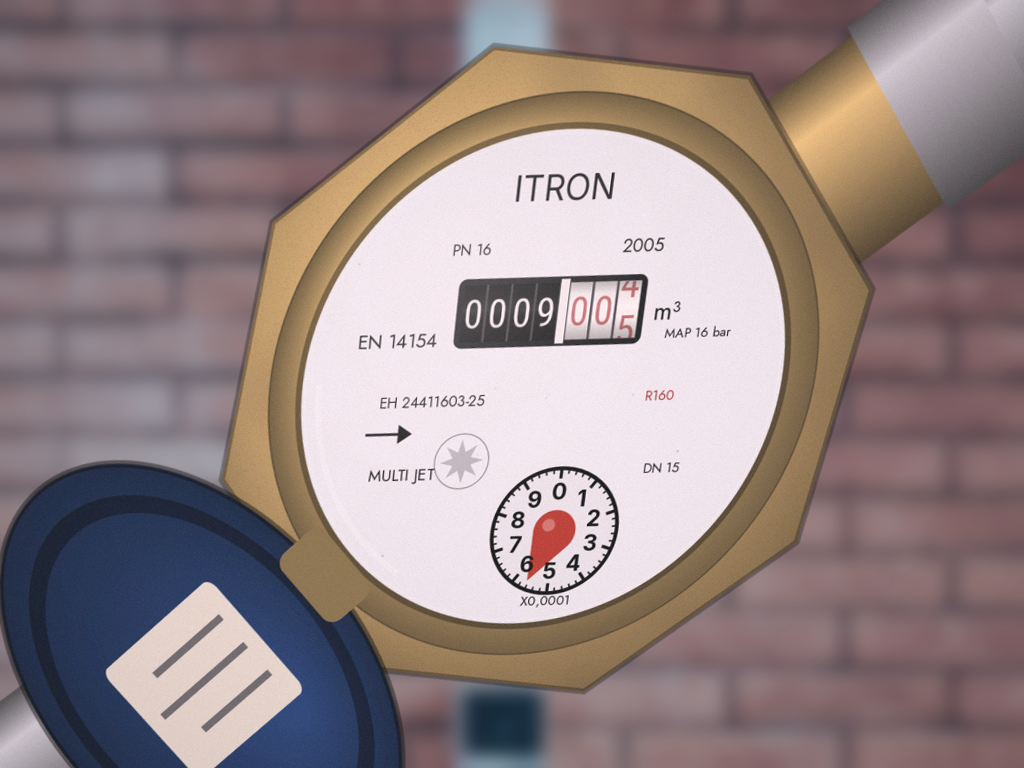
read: **9.0045** m³
